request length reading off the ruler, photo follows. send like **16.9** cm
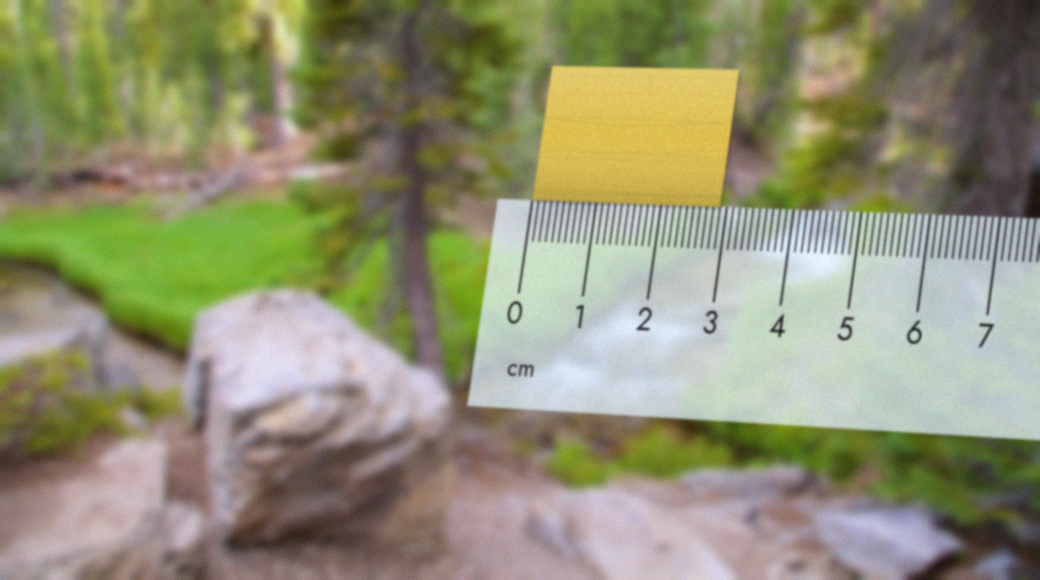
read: **2.9** cm
